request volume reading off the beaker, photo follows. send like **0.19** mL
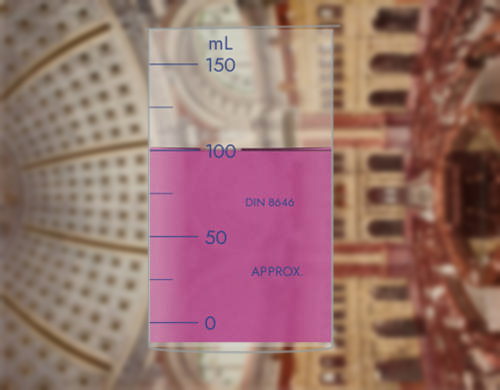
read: **100** mL
